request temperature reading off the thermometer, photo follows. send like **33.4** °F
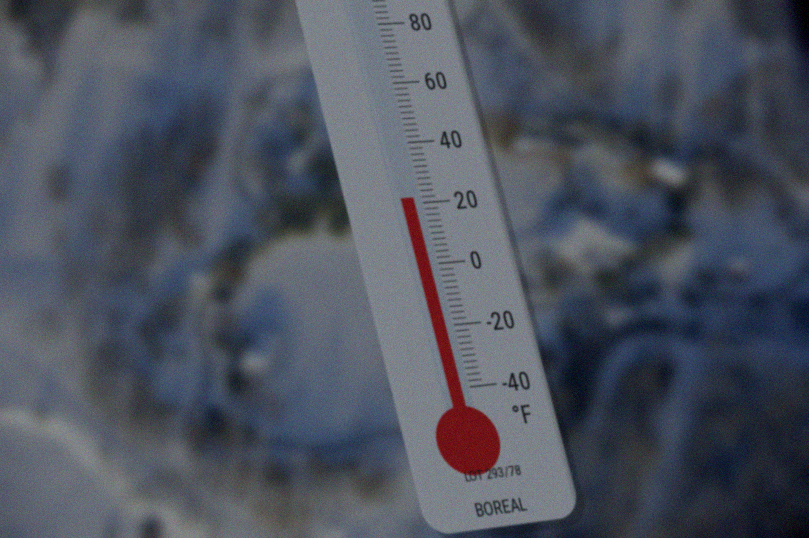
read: **22** °F
